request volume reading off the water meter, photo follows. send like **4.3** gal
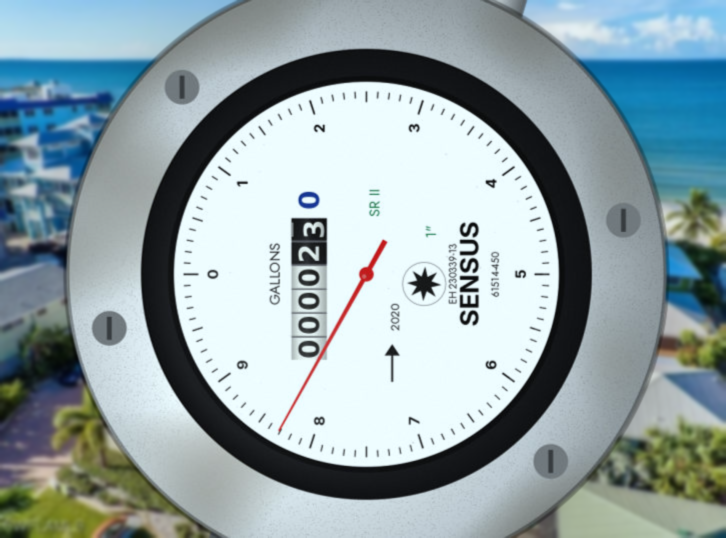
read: **228.3** gal
